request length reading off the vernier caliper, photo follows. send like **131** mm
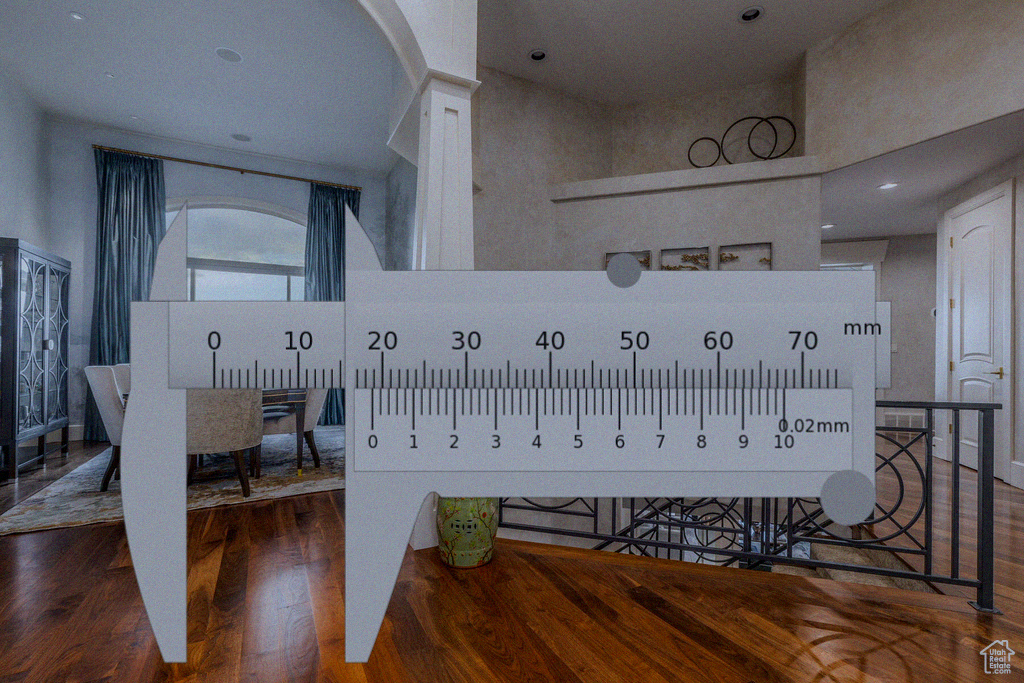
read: **18.8** mm
